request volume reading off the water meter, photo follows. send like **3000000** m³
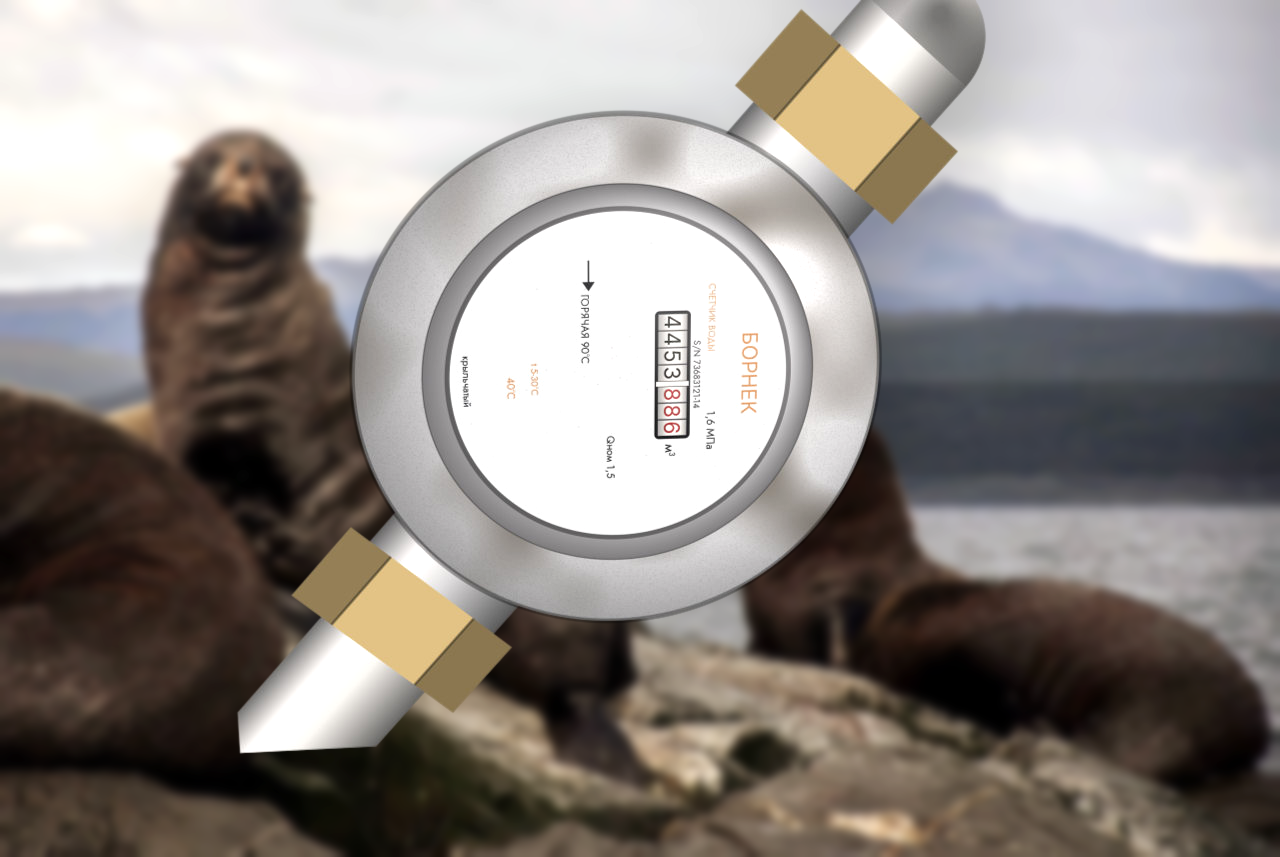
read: **4453.886** m³
